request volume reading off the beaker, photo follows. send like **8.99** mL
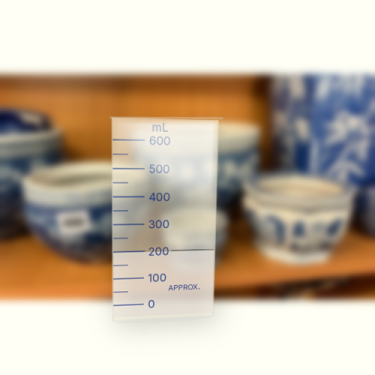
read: **200** mL
